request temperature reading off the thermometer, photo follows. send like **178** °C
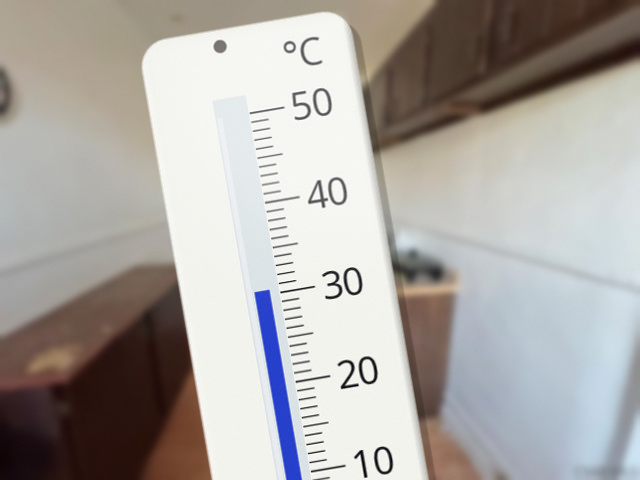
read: **30.5** °C
